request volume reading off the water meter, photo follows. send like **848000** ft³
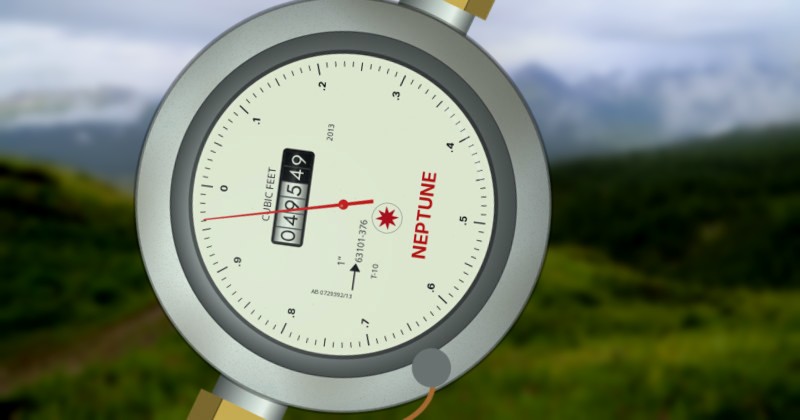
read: **49548.96** ft³
